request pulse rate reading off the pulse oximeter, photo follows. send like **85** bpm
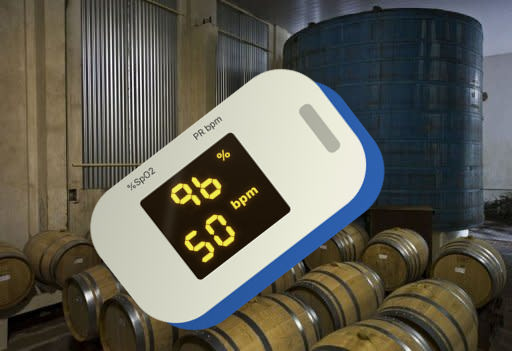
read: **50** bpm
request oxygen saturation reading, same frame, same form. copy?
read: **96** %
